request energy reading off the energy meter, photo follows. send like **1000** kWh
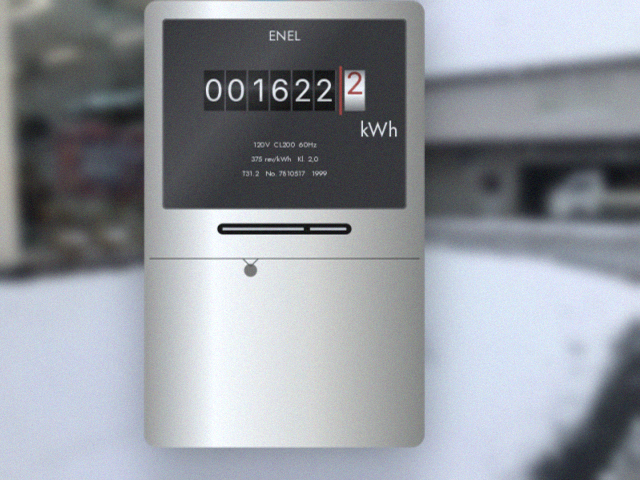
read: **1622.2** kWh
